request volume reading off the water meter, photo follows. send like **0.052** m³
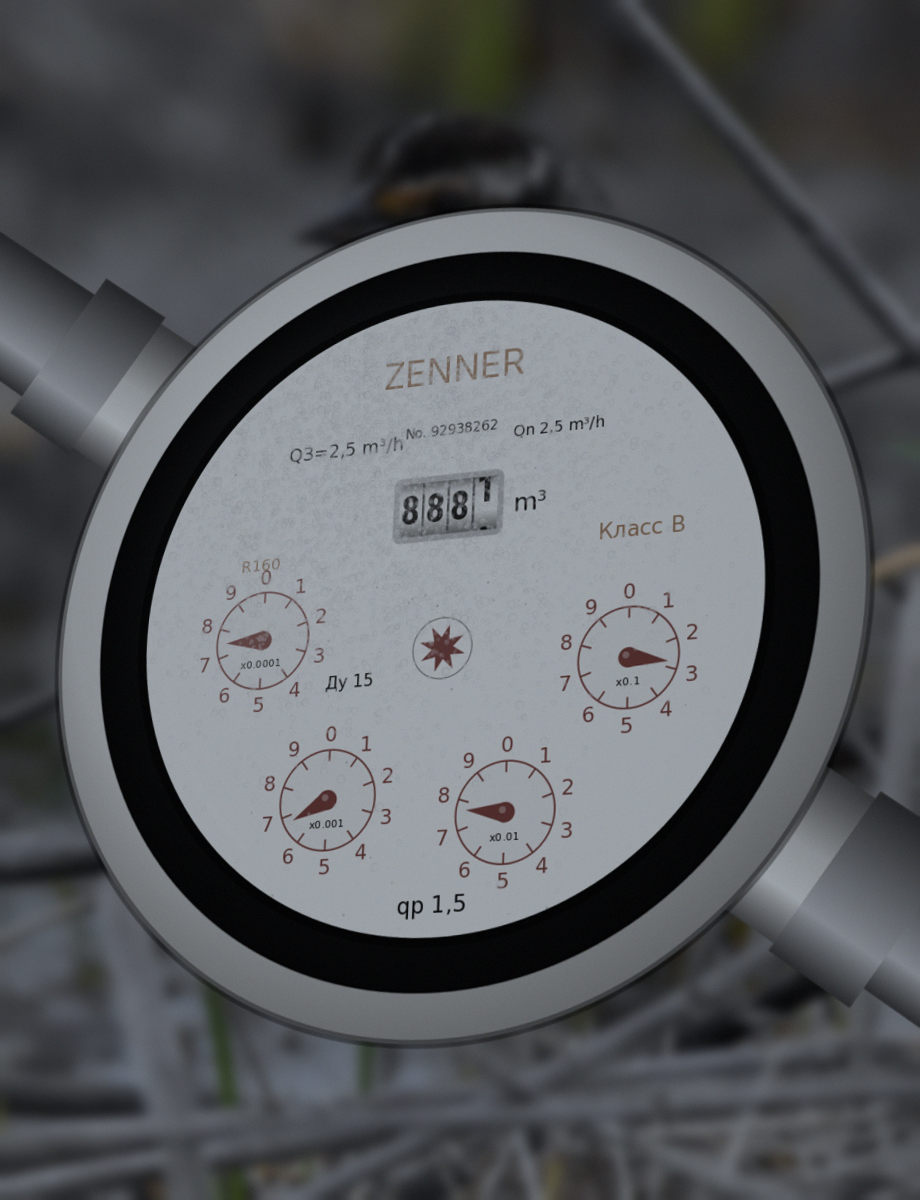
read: **8881.2767** m³
